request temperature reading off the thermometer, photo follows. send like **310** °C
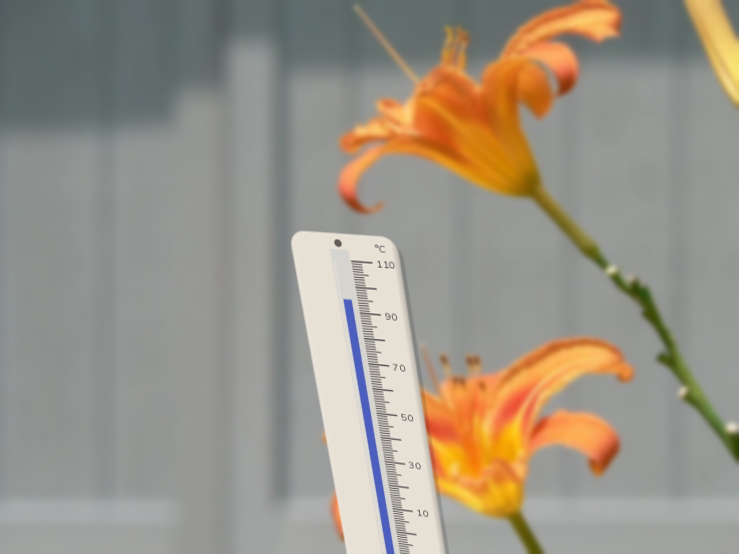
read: **95** °C
